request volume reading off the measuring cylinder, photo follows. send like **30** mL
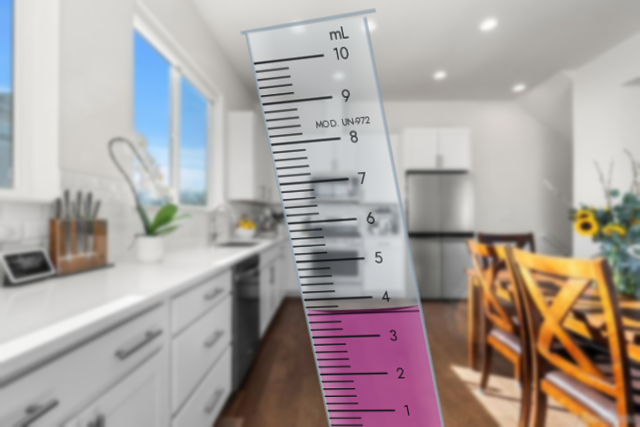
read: **3.6** mL
